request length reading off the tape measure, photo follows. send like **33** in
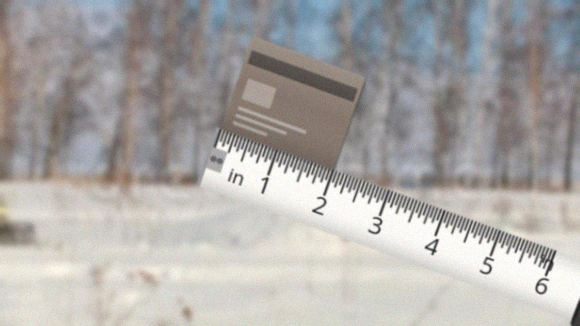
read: **2** in
